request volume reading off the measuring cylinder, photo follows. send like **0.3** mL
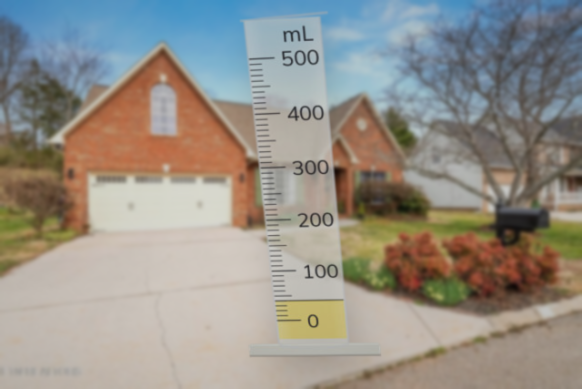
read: **40** mL
